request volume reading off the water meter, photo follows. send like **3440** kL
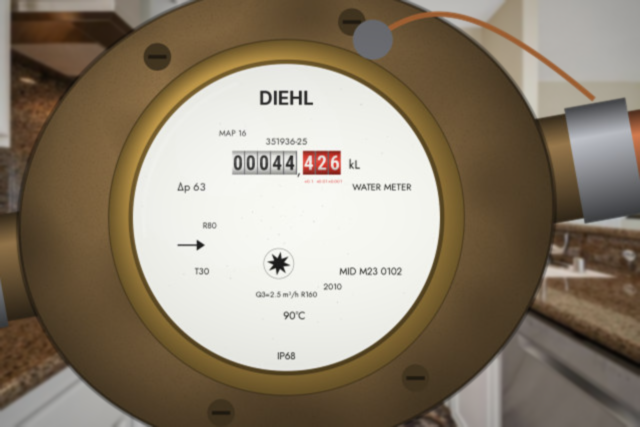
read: **44.426** kL
